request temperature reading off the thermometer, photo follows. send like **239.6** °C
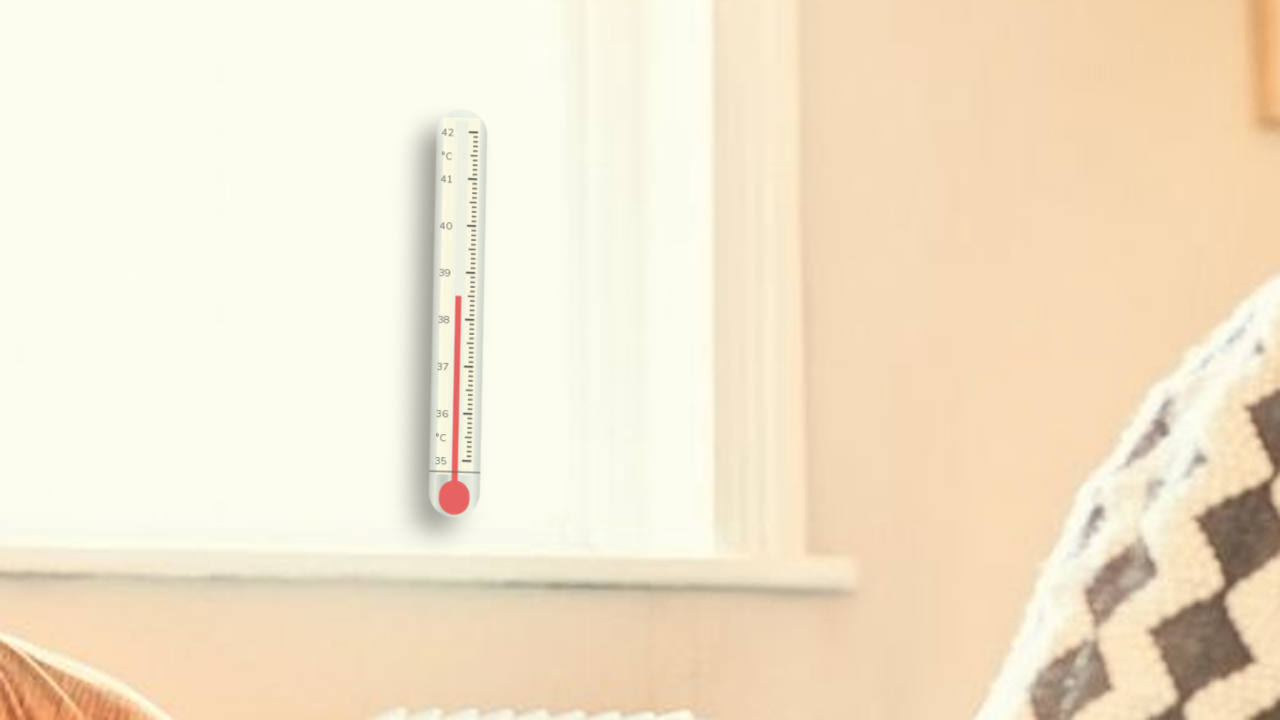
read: **38.5** °C
